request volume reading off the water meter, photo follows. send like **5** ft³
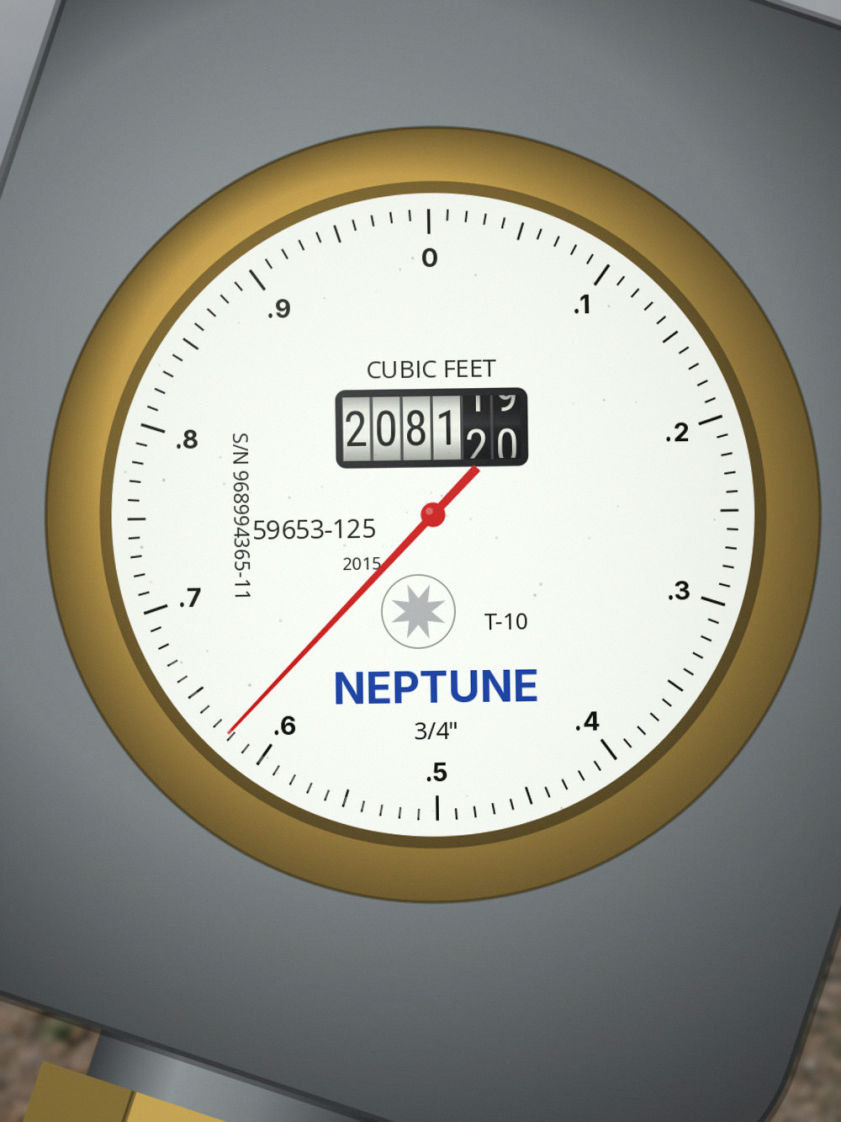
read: **208119.62** ft³
